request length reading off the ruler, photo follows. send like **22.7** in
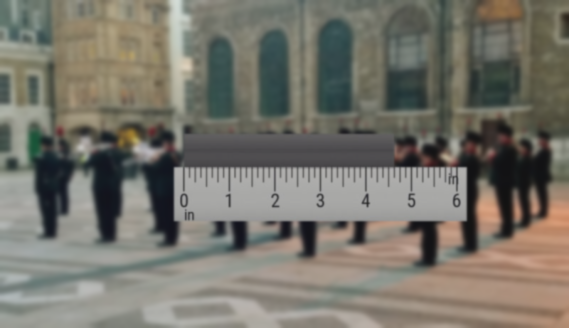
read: **4.625** in
